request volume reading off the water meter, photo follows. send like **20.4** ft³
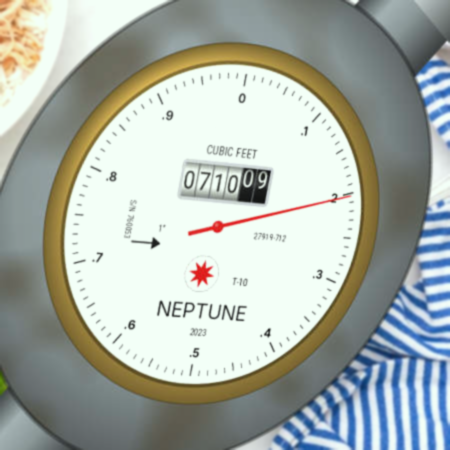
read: **71009.20** ft³
